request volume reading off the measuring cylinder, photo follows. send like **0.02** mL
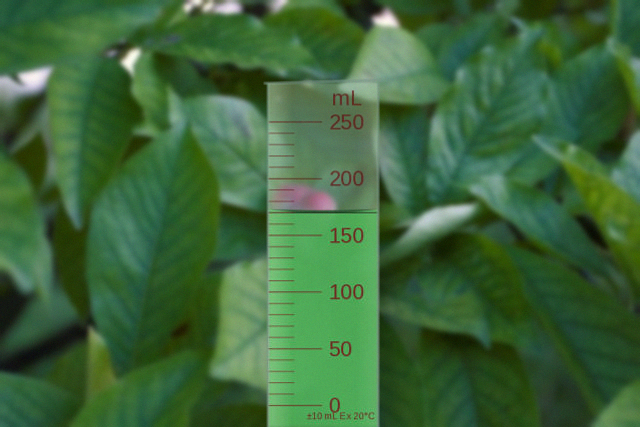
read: **170** mL
